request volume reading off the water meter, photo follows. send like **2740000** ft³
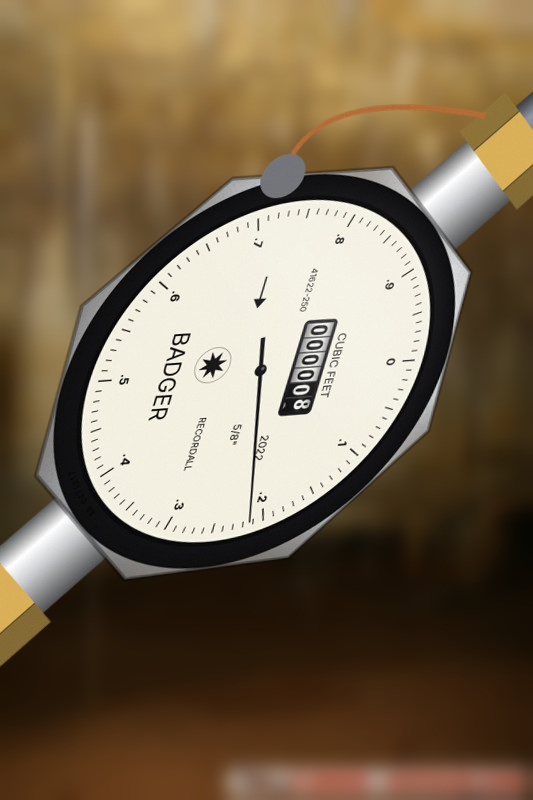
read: **8.21** ft³
